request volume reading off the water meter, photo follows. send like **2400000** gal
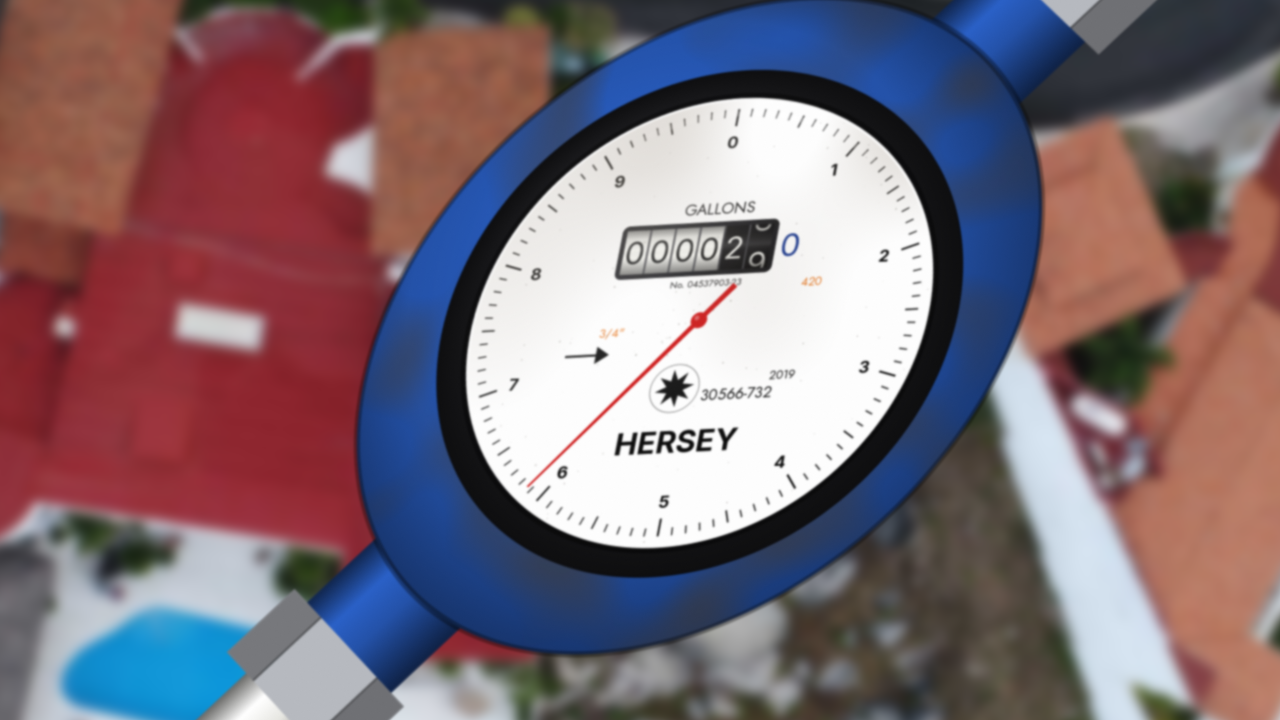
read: **286.1** gal
